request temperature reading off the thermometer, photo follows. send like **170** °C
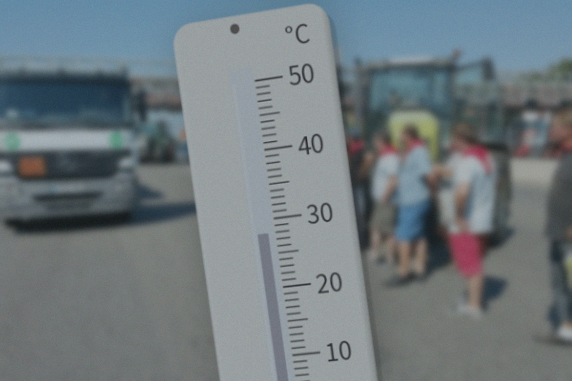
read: **28** °C
